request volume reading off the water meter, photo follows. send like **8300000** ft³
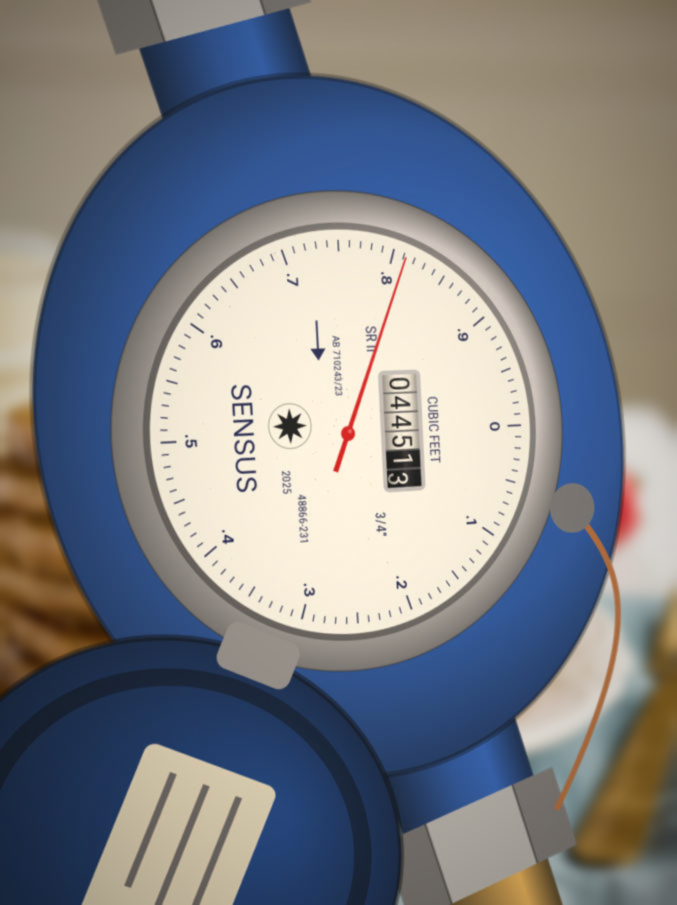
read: **44512.81** ft³
